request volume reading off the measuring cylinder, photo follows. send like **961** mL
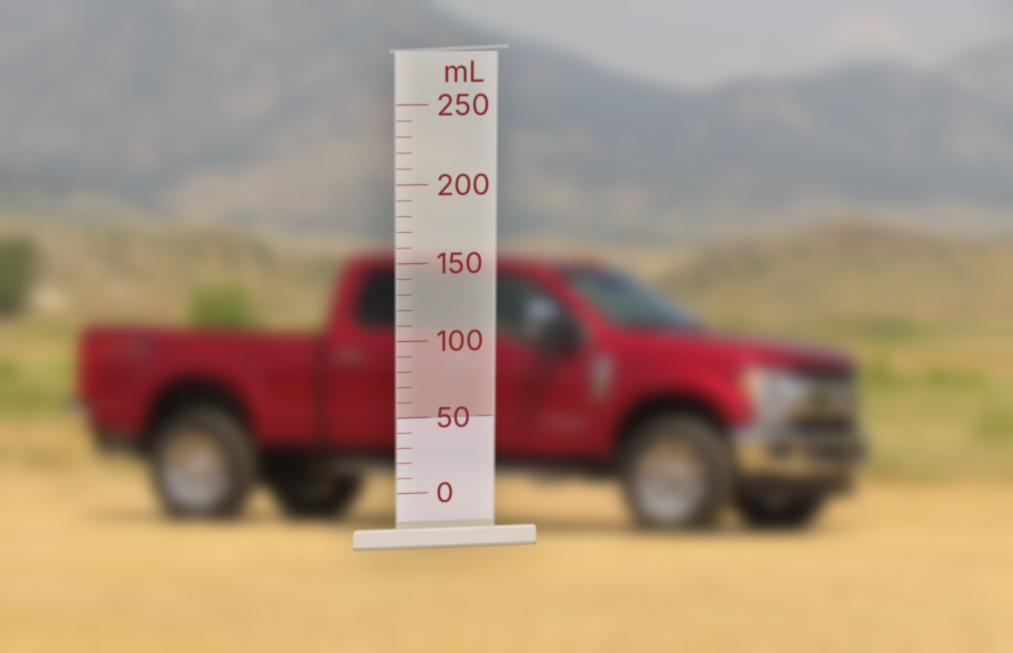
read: **50** mL
